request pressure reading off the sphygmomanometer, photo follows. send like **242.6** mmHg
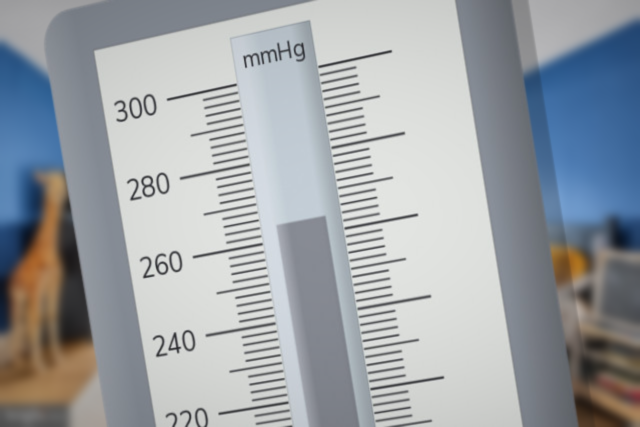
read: **264** mmHg
